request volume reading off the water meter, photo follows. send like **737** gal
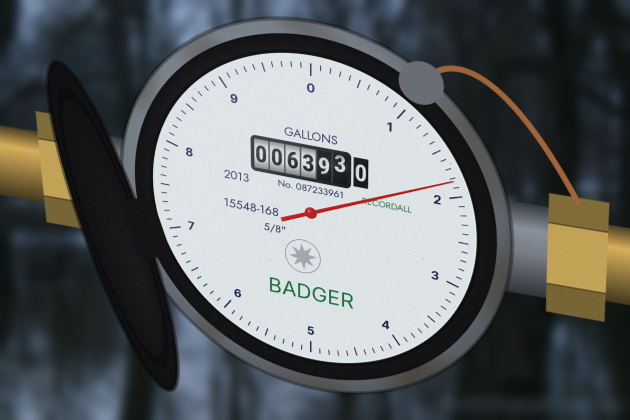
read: **63931.8** gal
